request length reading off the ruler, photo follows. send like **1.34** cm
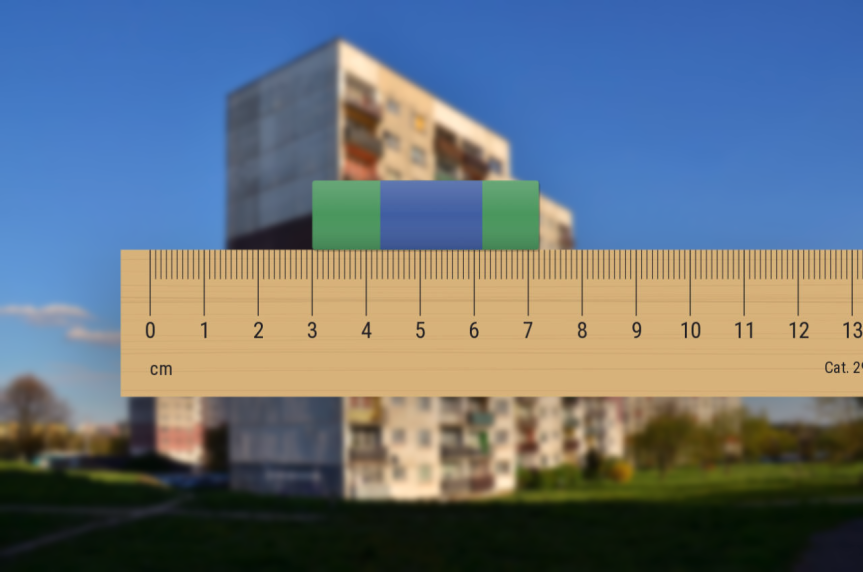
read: **4.2** cm
